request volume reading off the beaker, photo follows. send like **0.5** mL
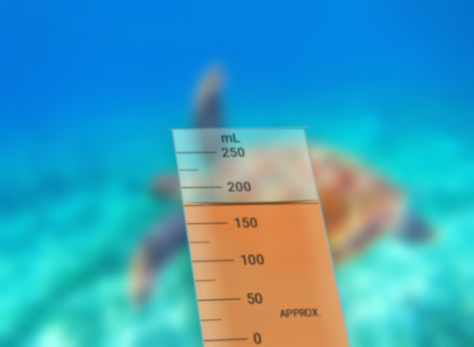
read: **175** mL
